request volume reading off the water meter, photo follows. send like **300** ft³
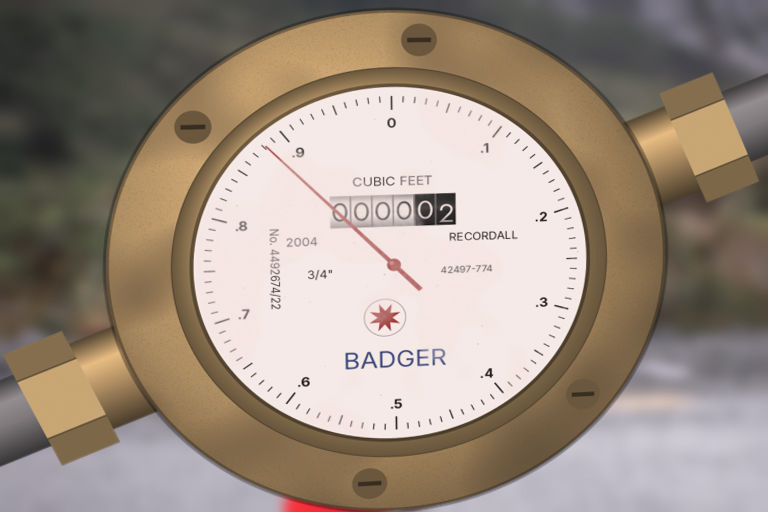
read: **1.88** ft³
